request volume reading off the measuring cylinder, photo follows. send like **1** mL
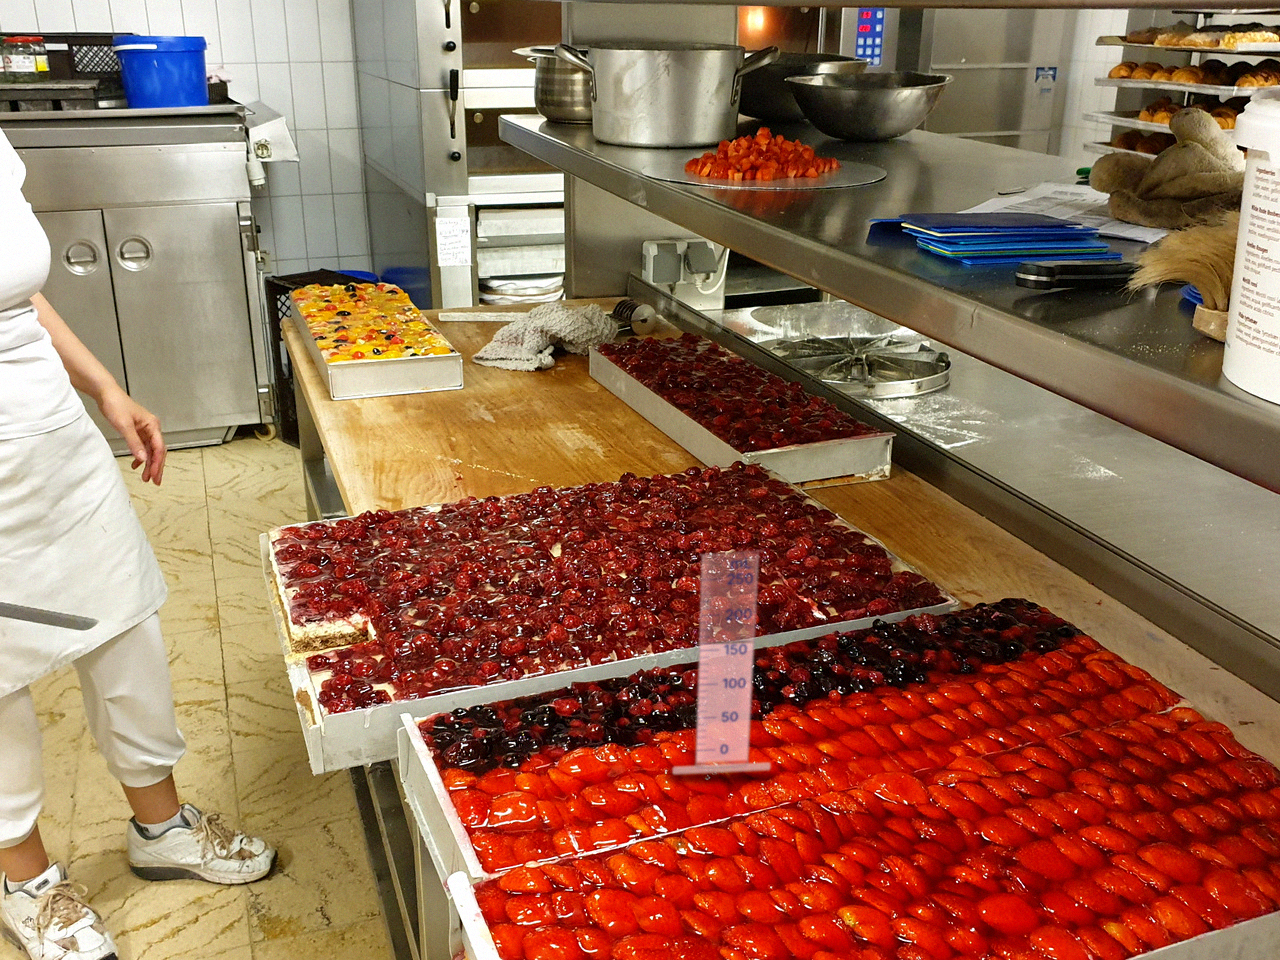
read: **160** mL
